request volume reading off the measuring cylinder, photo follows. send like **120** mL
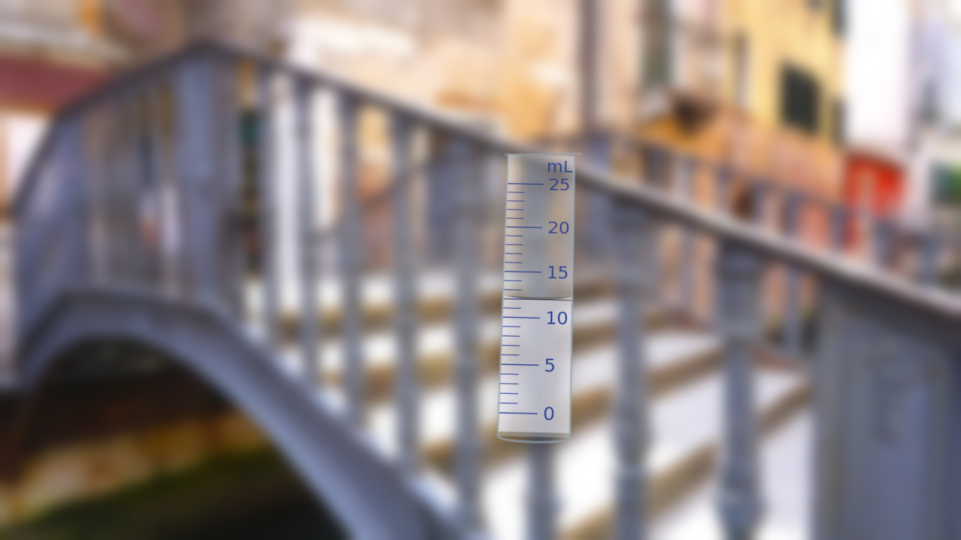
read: **12** mL
